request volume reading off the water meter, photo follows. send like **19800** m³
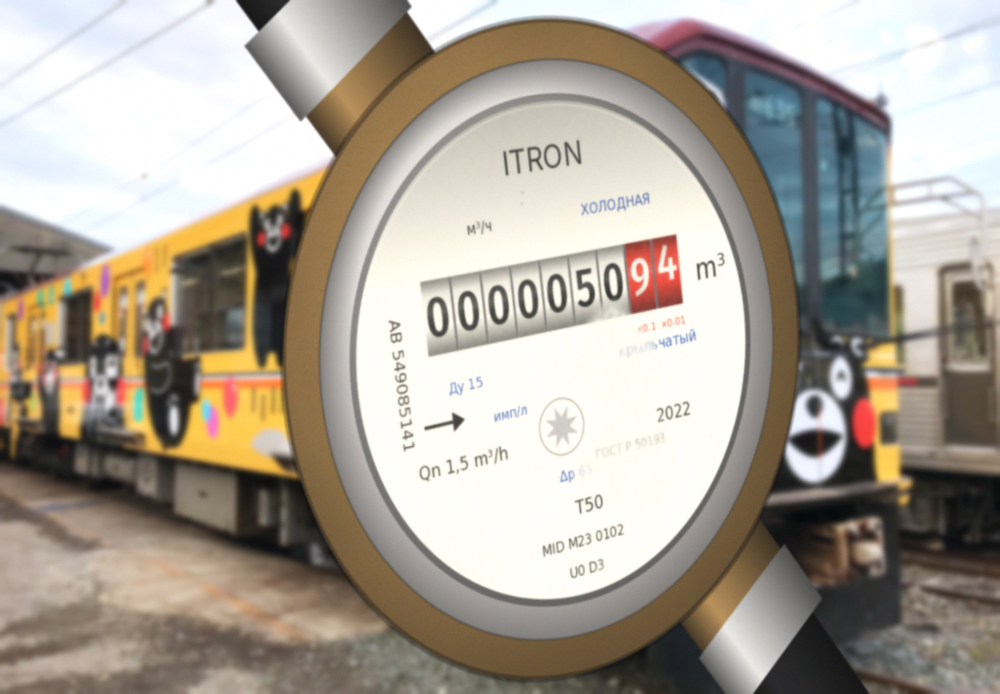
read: **50.94** m³
